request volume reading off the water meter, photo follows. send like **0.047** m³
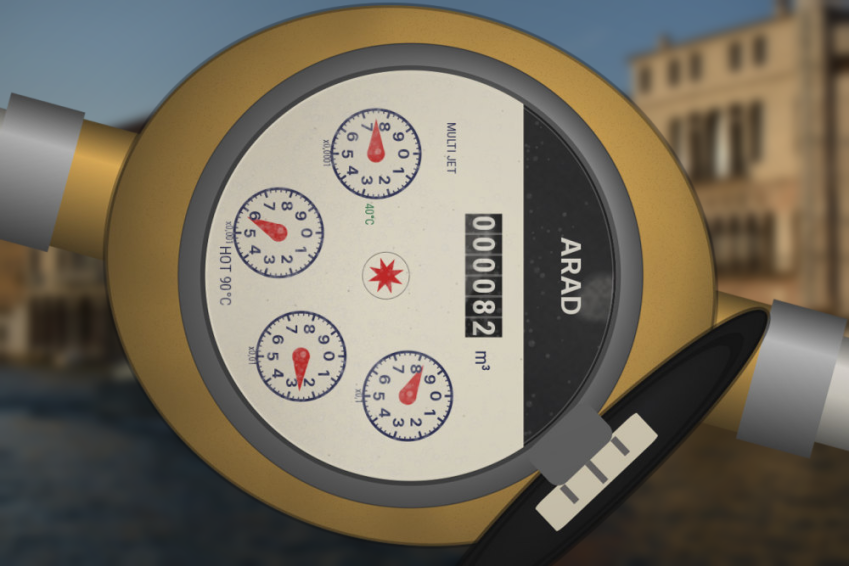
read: **82.8257** m³
